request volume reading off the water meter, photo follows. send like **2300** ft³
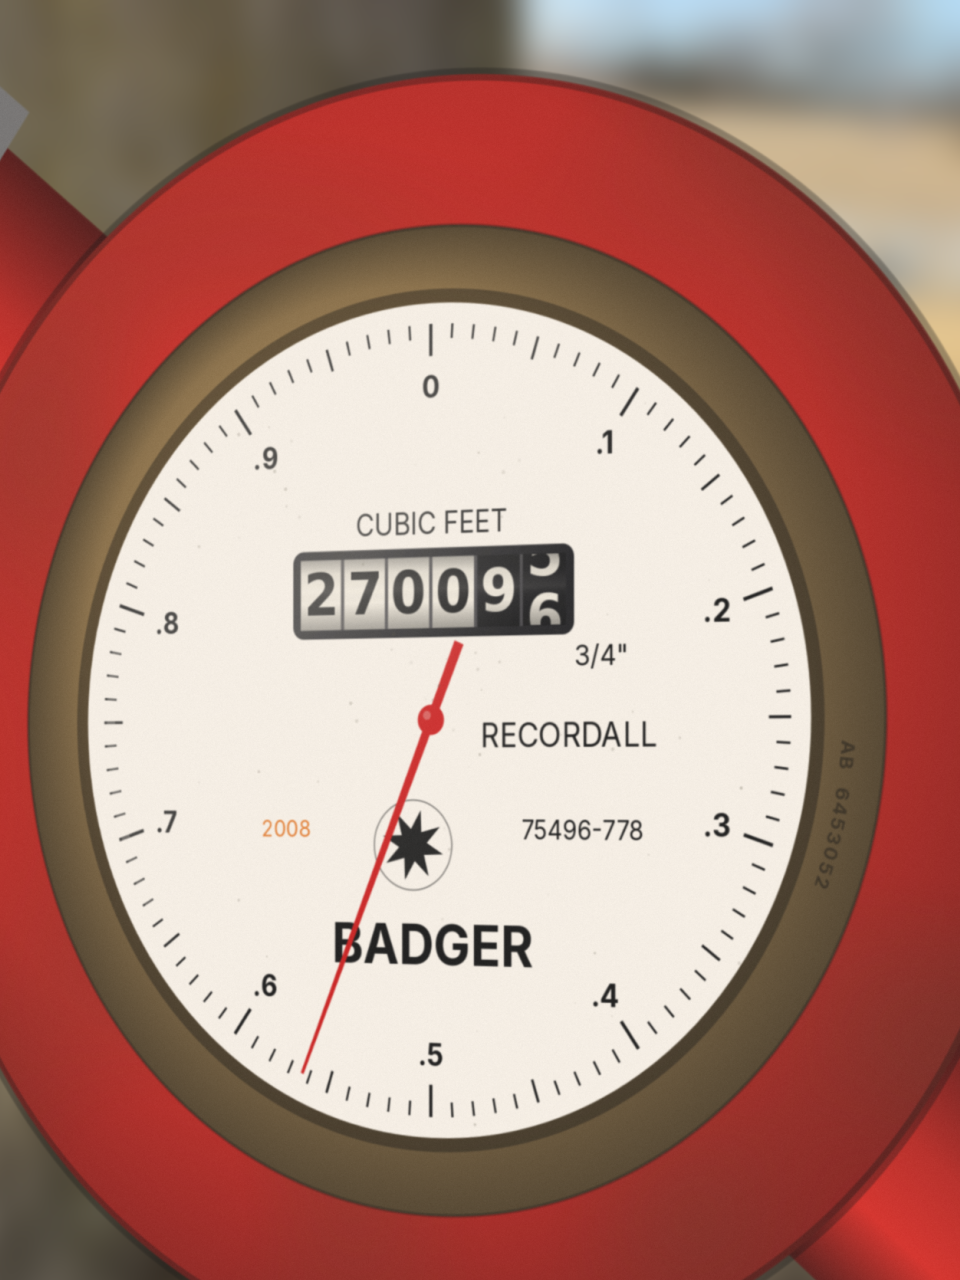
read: **270095.56** ft³
